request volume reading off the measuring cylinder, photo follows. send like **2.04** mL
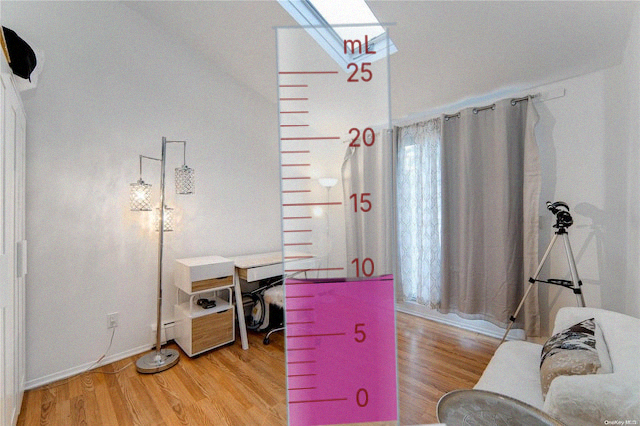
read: **9** mL
